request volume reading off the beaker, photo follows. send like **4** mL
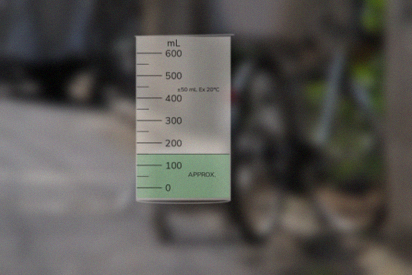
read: **150** mL
